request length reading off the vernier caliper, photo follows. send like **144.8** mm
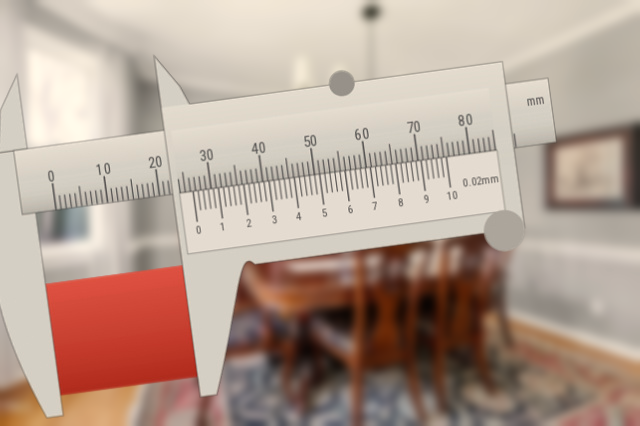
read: **26.5** mm
